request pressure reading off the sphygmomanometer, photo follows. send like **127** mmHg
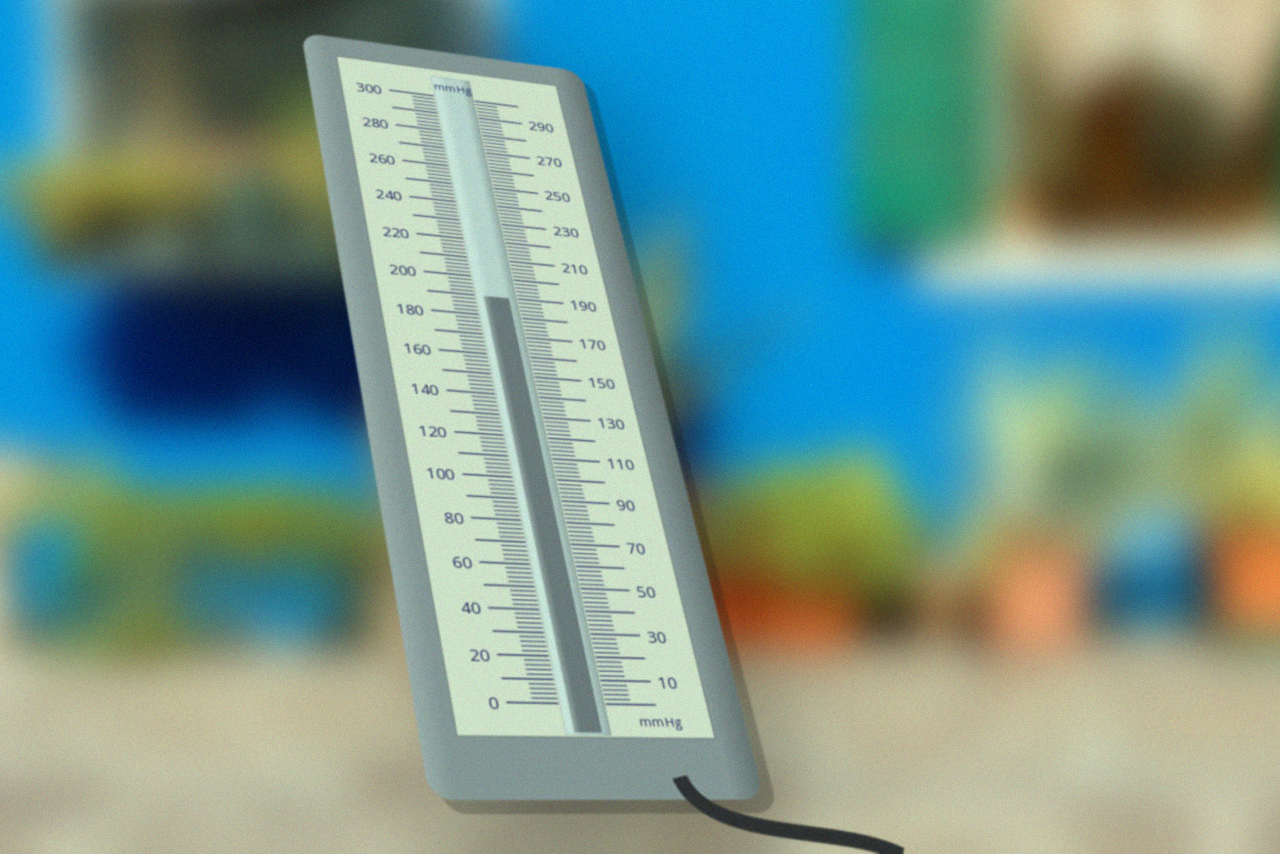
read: **190** mmHg
